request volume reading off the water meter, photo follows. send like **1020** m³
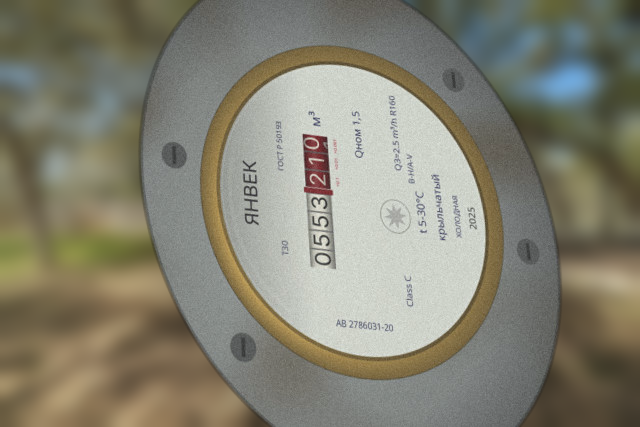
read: **553.210** m³
